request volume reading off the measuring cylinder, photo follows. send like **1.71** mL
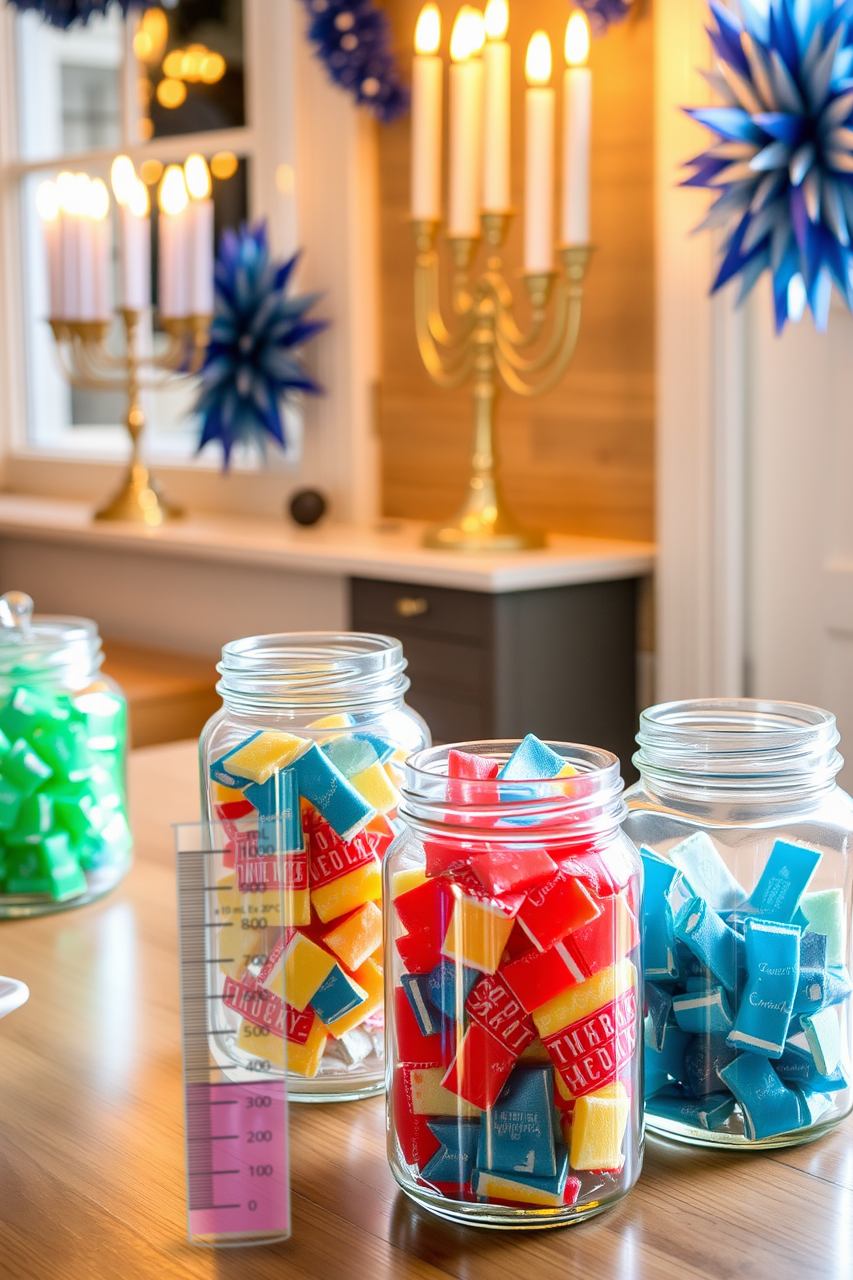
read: **350** mL
